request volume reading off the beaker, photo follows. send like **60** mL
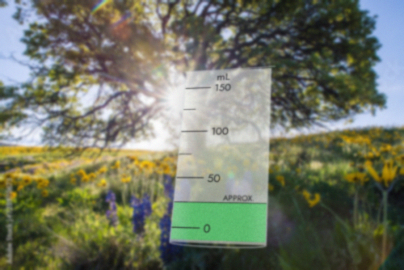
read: **25** mL
